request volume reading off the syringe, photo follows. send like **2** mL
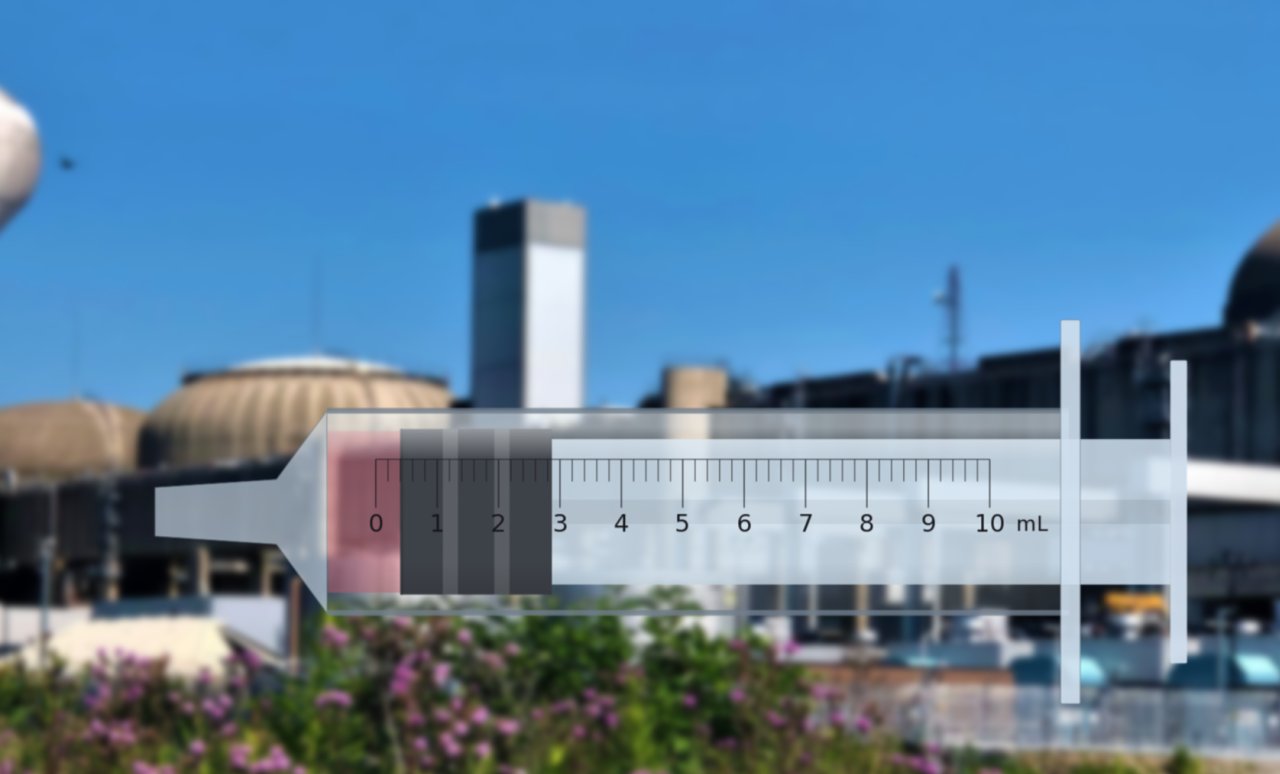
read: **0.4** mL
